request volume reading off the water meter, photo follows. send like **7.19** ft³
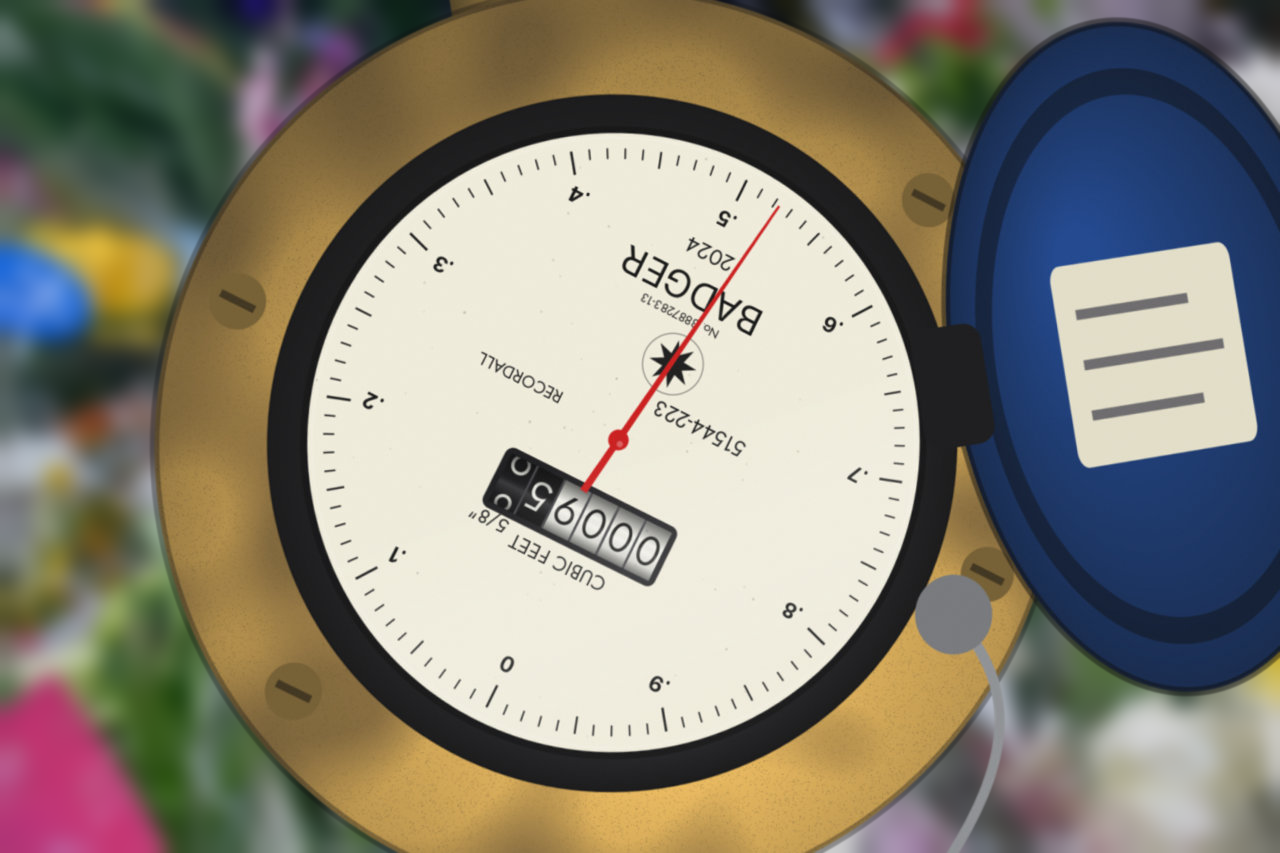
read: **958.52** ft³
